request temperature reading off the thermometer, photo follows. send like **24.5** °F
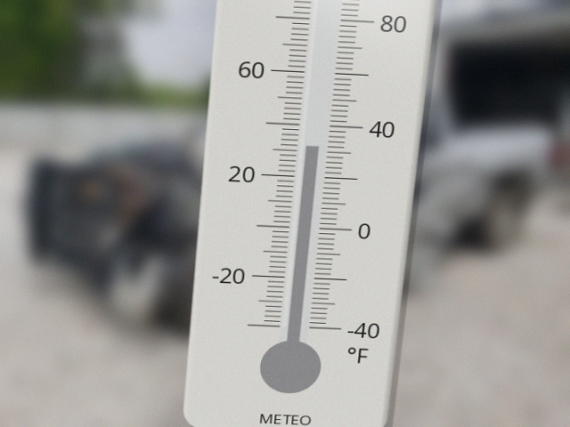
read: **32** °F
